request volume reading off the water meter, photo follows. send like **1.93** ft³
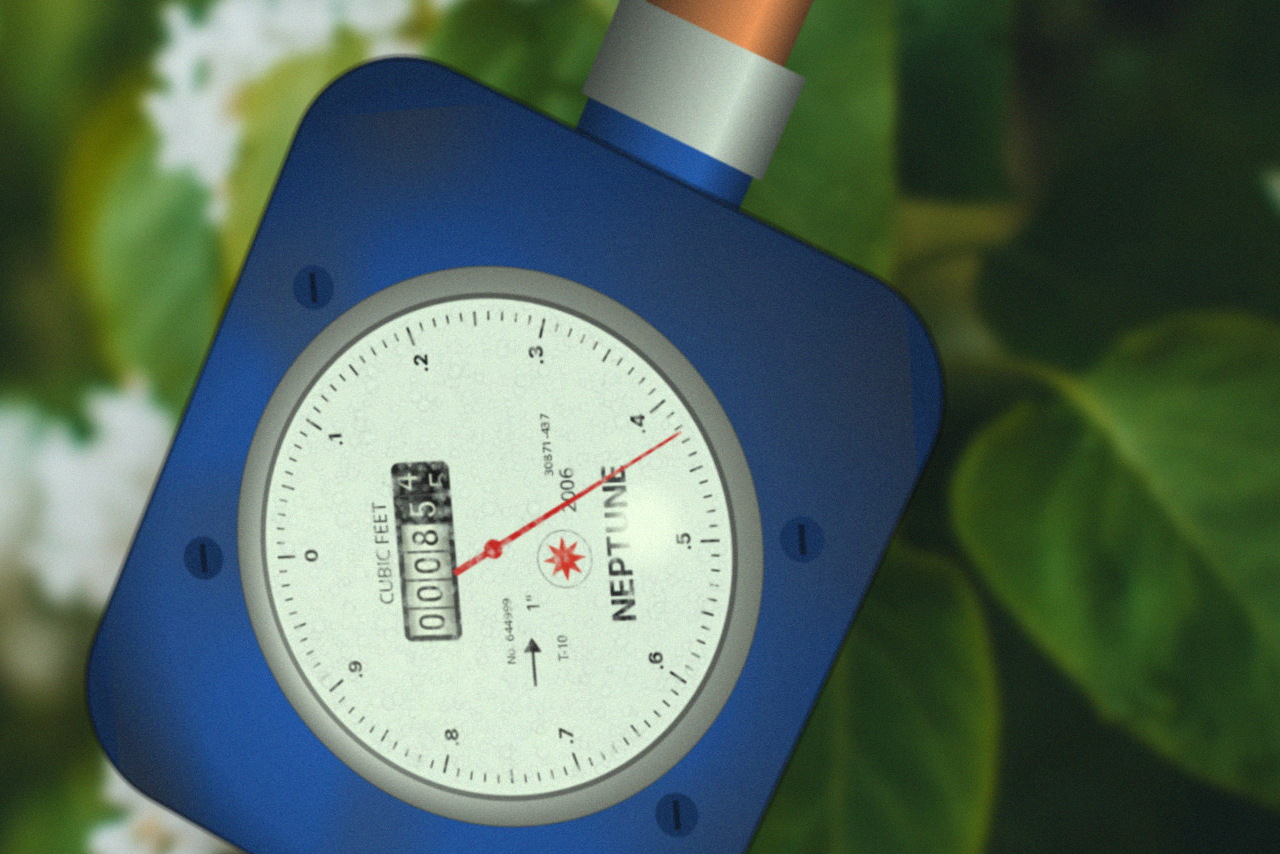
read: **854.42** ft³
